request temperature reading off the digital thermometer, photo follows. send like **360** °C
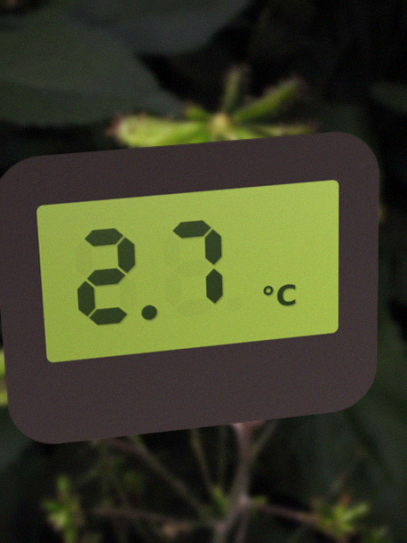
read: **2.7** °C
